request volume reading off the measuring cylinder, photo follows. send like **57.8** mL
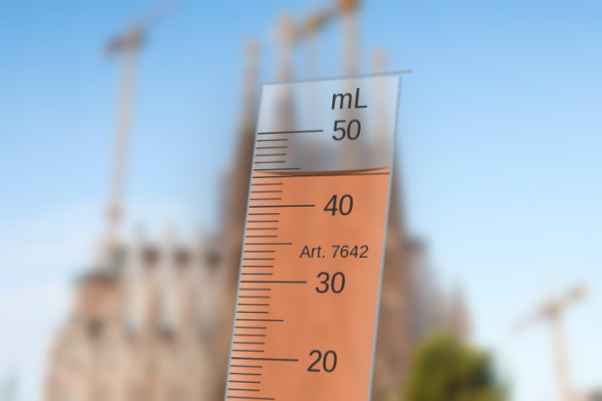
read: **44** mL
